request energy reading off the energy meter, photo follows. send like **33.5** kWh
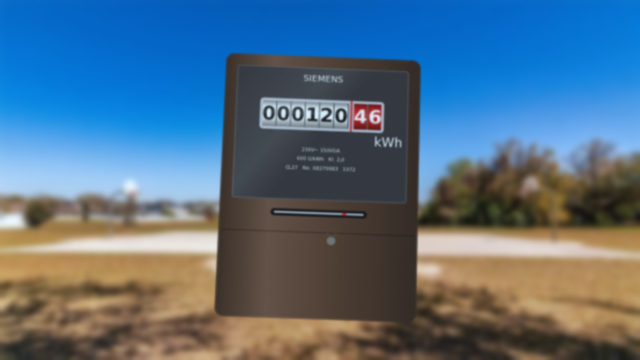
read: **120.46** kWh
